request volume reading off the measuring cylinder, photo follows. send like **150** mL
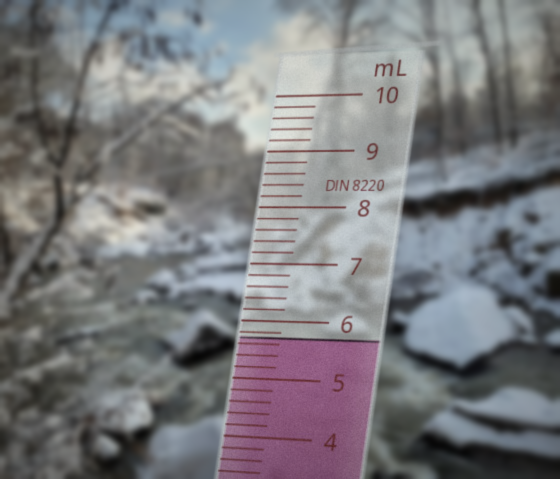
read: **5.7** mL
